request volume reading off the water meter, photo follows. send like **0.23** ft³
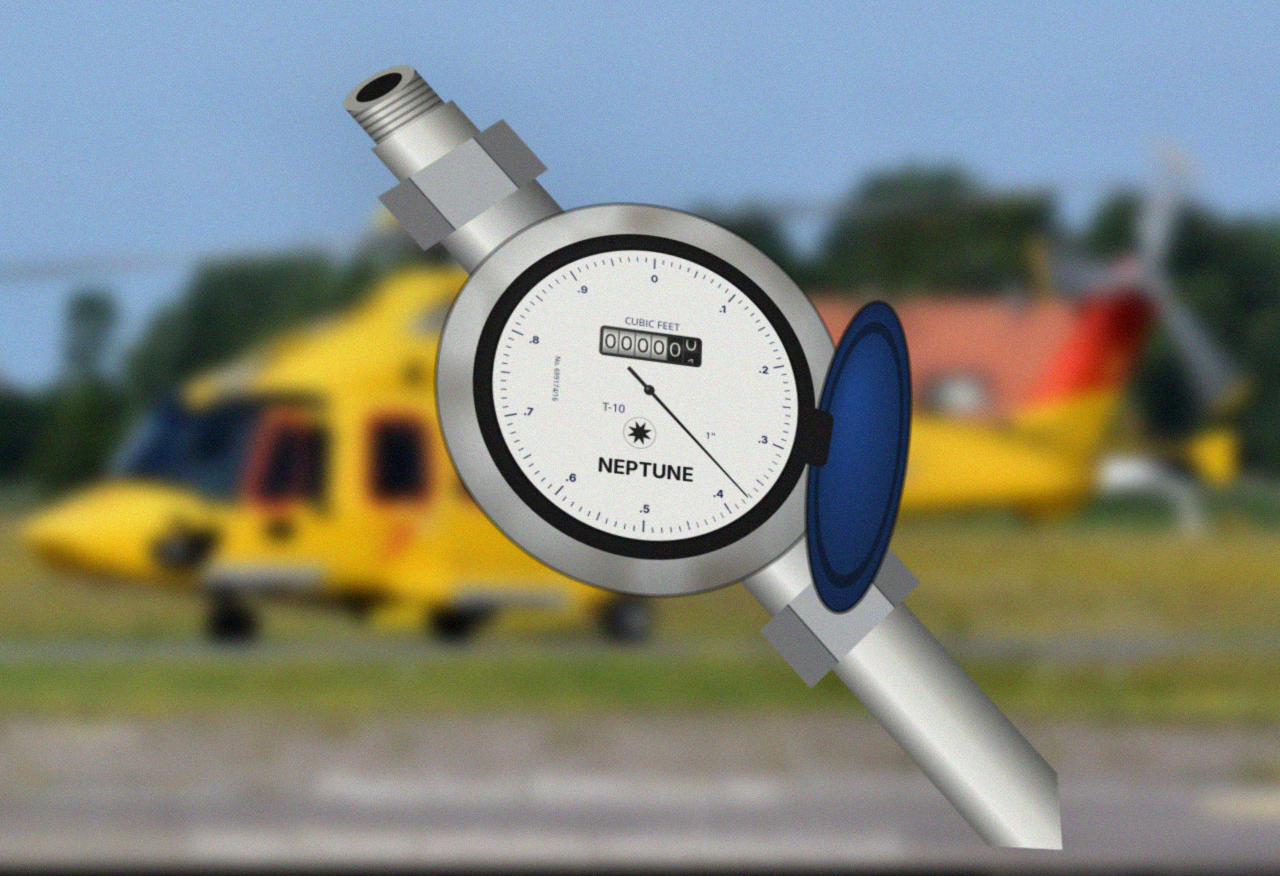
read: **0.37** ft³
